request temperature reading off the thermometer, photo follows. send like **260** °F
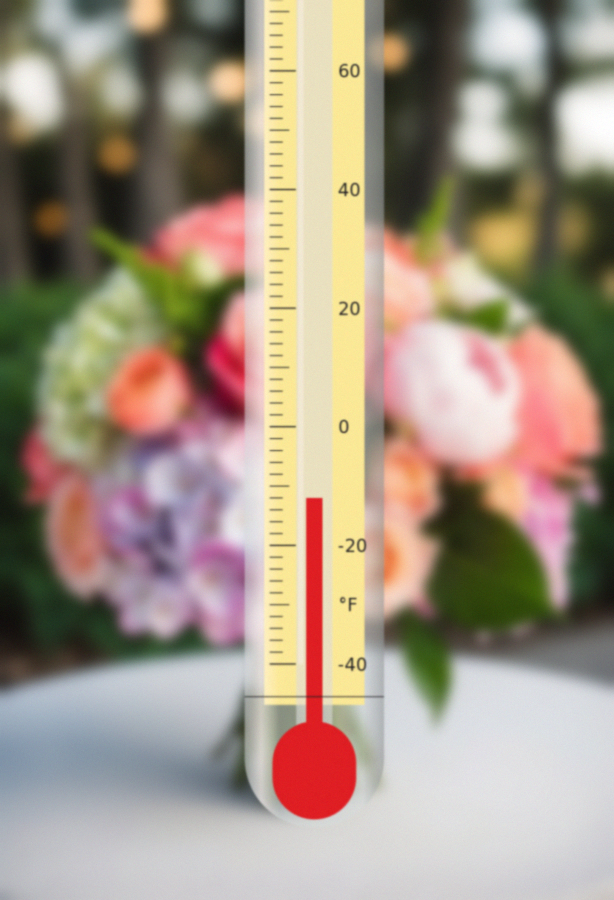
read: **-12** °F
